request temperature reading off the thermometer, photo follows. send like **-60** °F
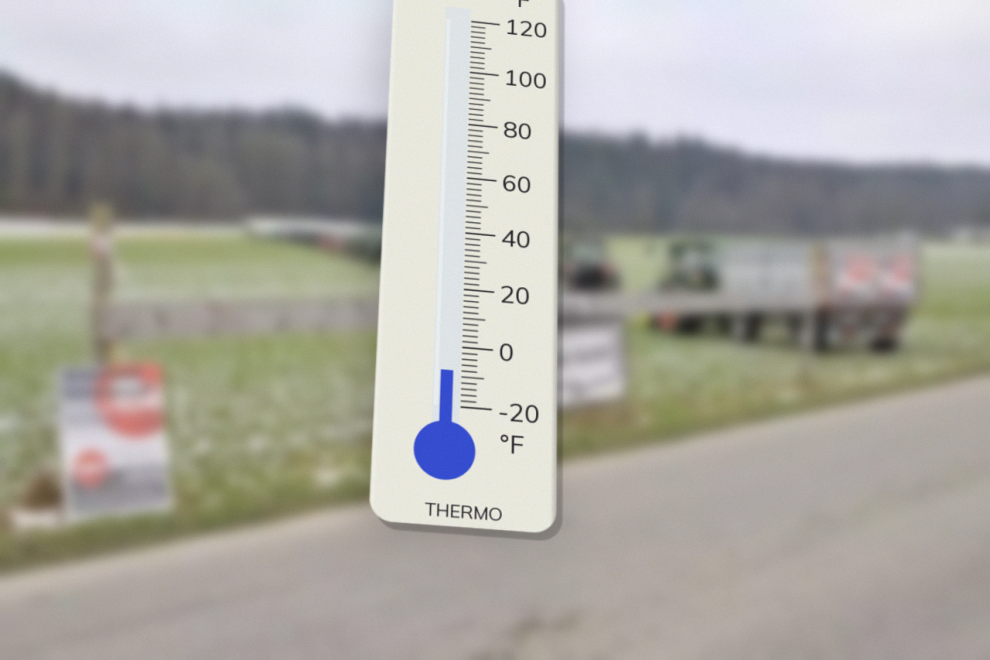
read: **-8** °F
